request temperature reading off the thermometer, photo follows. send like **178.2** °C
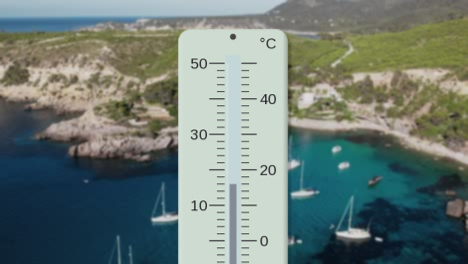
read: **16** °C
